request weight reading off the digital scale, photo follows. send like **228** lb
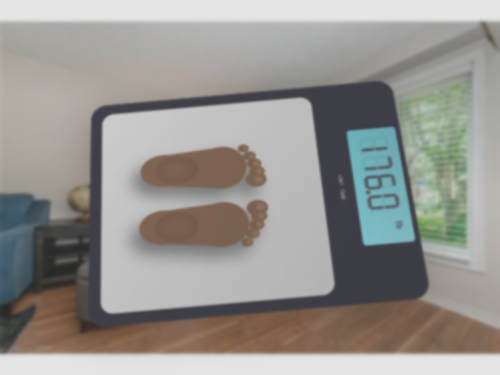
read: **176.0** lb
